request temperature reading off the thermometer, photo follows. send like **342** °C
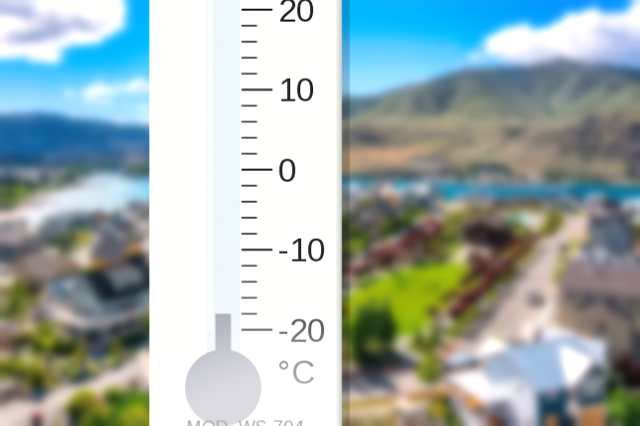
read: **-18** °C
